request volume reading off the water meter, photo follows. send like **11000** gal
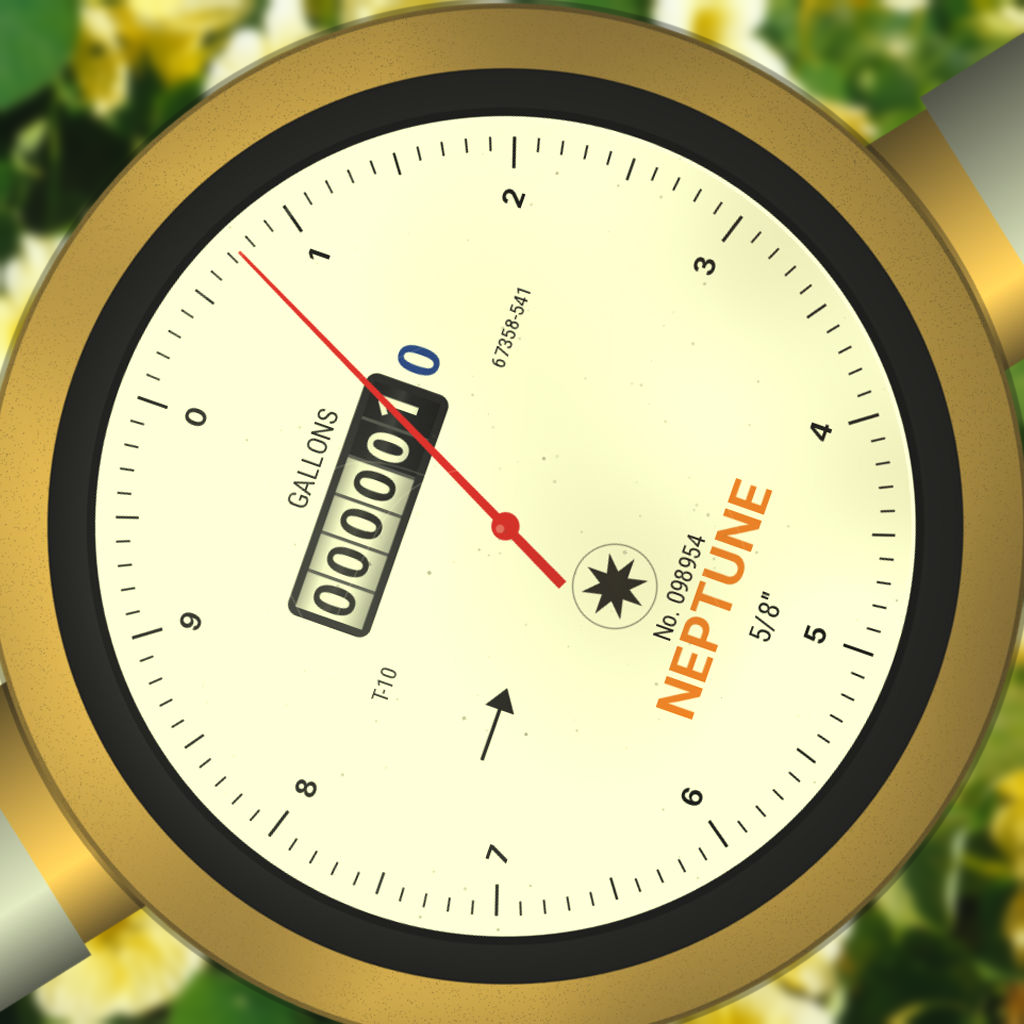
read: **10.7** gal
